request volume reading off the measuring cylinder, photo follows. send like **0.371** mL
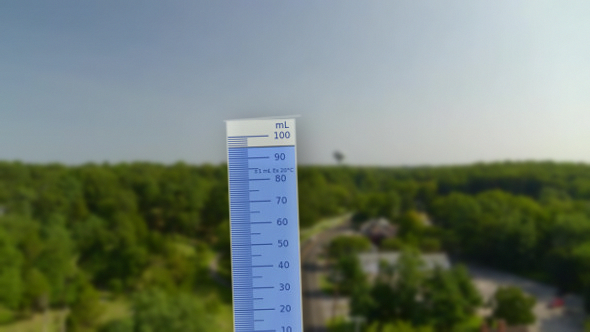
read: **95** mL
